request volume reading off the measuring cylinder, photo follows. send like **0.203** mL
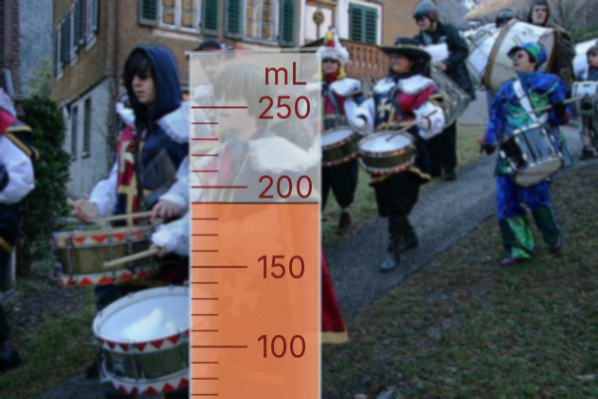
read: **190** mL
